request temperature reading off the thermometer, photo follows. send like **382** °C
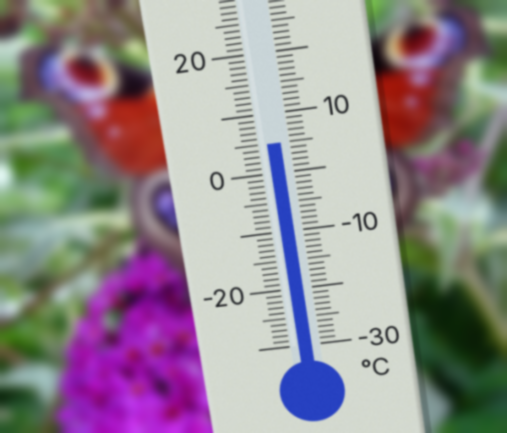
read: **5** °C
